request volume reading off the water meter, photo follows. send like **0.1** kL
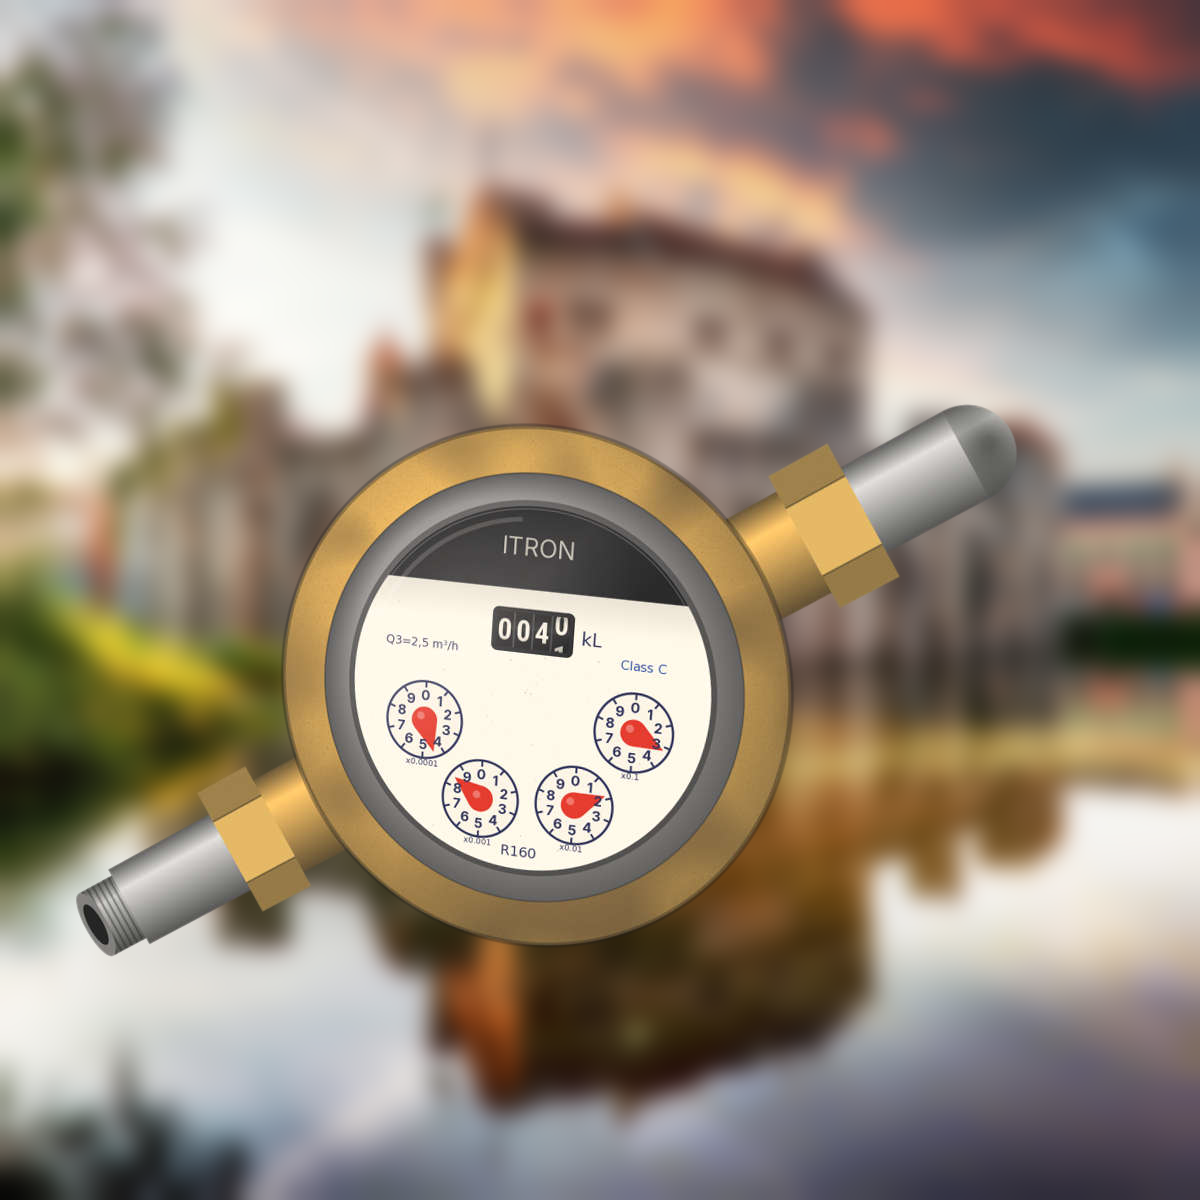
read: **40.3184** kL
